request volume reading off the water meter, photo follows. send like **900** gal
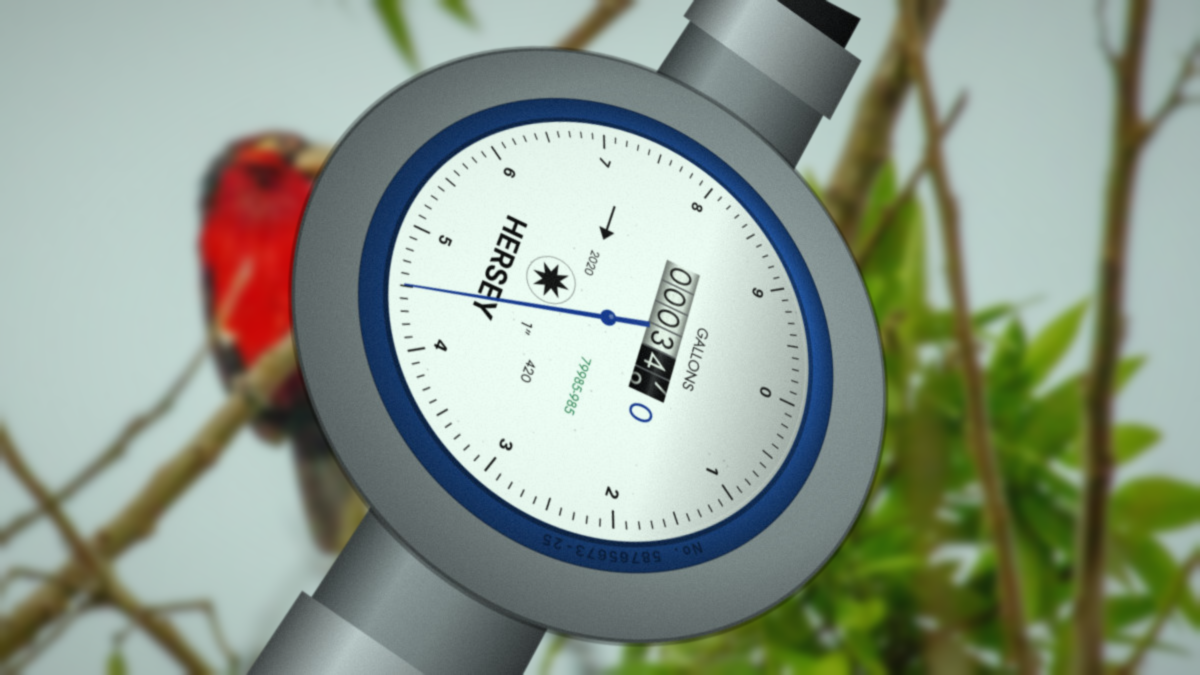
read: **3474.5** gal
